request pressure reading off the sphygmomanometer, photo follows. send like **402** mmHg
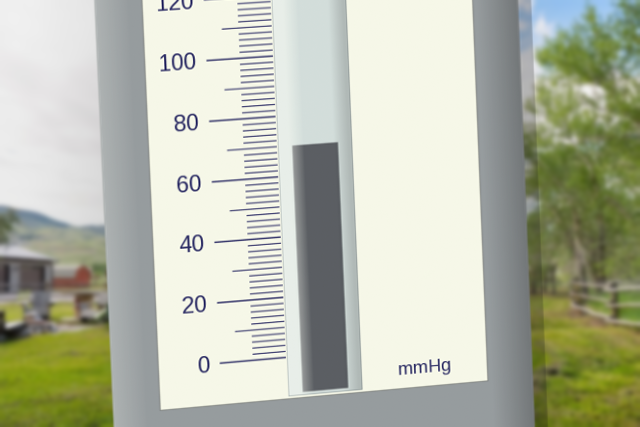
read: **70** mmHg
